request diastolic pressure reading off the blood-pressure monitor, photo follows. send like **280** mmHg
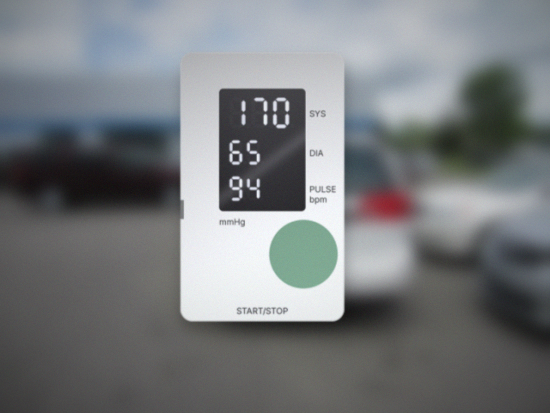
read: **65** mmHg
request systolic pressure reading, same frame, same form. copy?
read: **170** mmHg
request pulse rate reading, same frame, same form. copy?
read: **94** bpm
